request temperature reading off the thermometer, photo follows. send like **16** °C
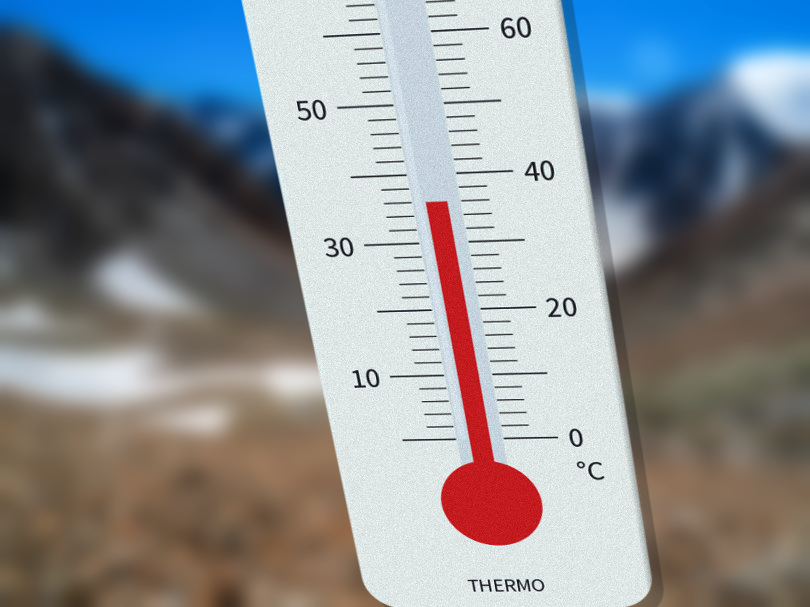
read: **36** °C
